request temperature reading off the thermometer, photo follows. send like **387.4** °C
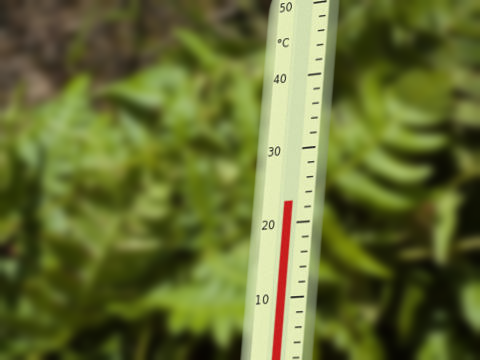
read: **23** °C
